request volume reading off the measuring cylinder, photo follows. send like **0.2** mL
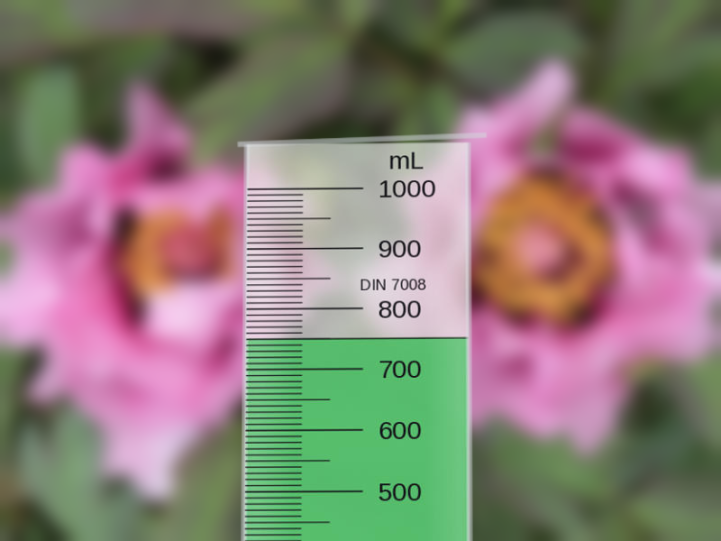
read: **750** mL
